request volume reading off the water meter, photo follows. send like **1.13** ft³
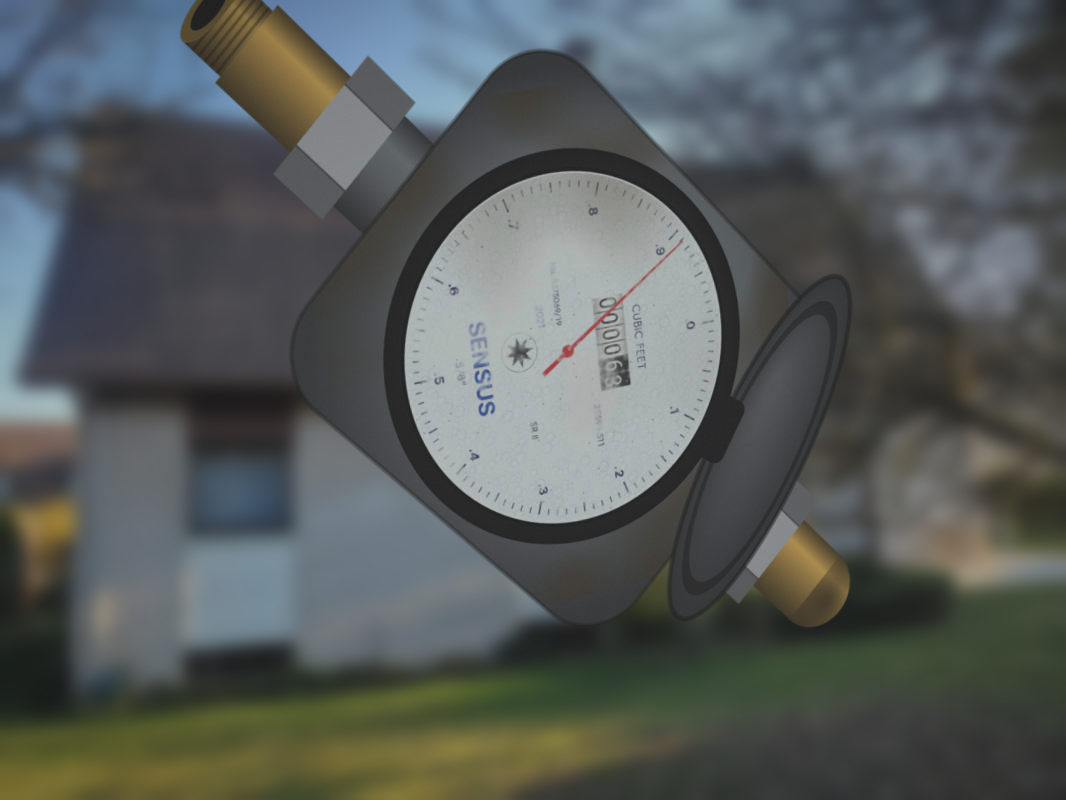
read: **62.91** ft³
